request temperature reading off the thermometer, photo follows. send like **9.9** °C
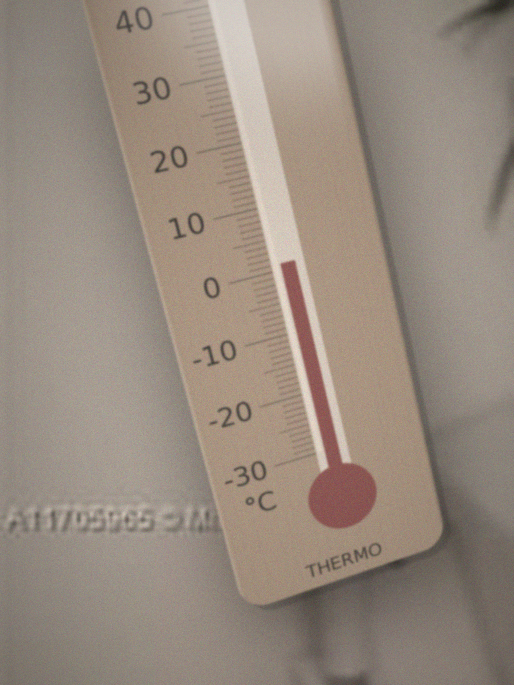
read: **1** °C
